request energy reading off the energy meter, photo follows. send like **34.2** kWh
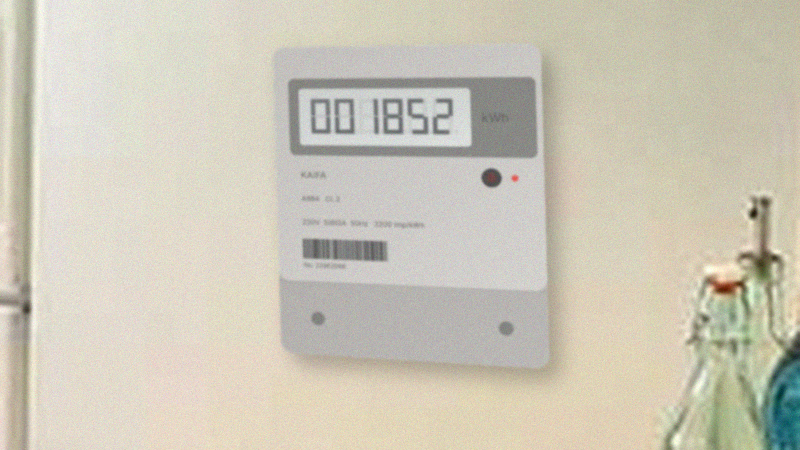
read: **1852** kWh
